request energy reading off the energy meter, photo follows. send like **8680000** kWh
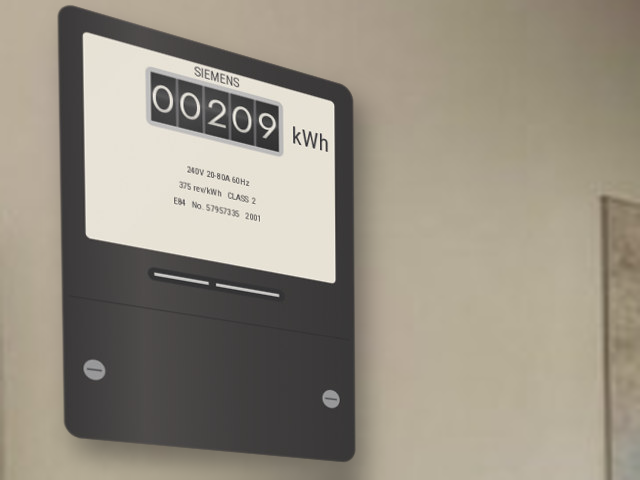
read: **209** kWh
